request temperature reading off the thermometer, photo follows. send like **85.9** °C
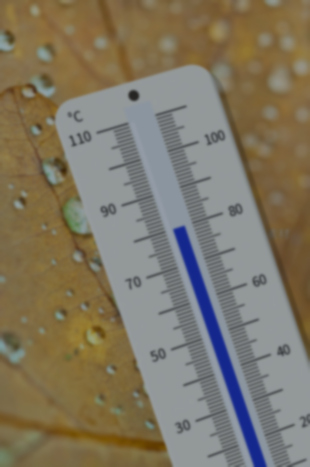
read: **80** °C
